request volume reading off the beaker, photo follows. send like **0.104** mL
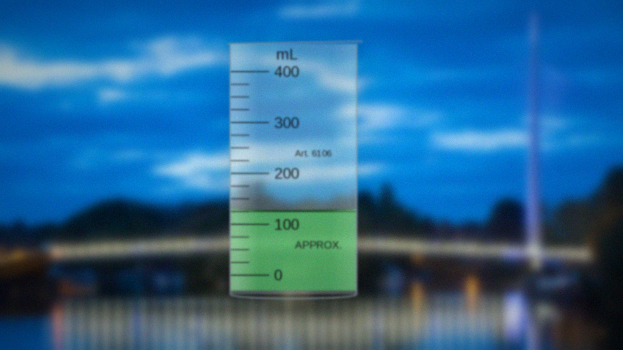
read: **125** mL
